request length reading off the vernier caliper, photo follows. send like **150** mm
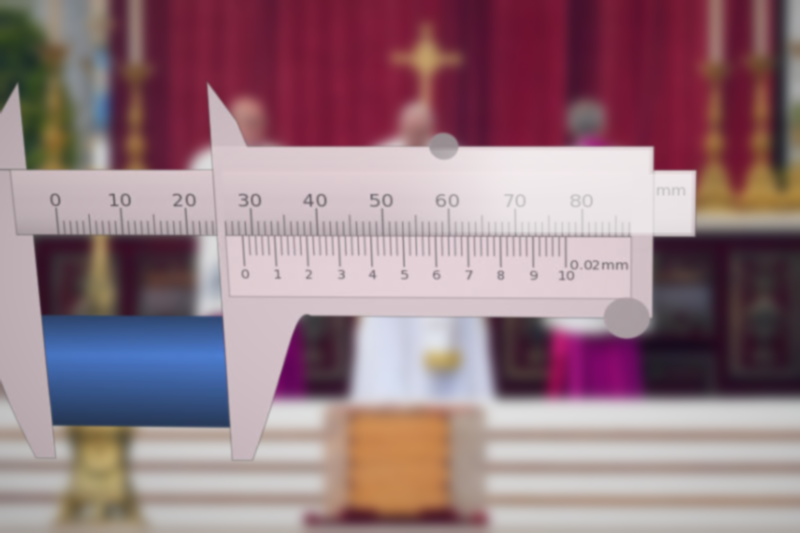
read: **28.5** mm
